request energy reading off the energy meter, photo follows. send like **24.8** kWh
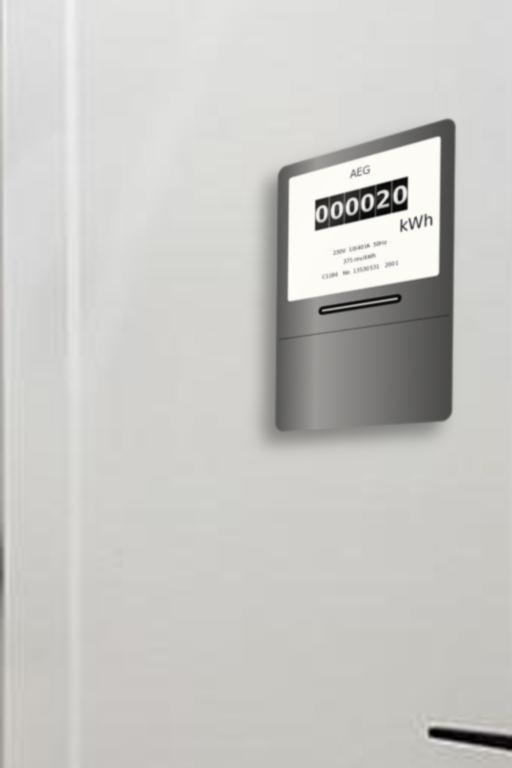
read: **20** kWh
